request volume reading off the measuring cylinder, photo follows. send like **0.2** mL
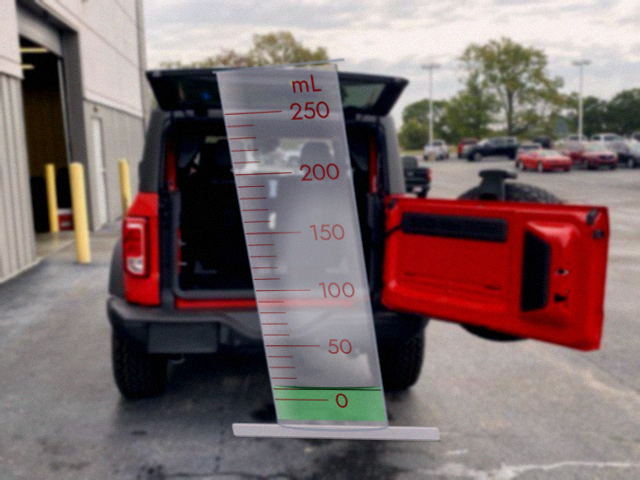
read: **10** mL
